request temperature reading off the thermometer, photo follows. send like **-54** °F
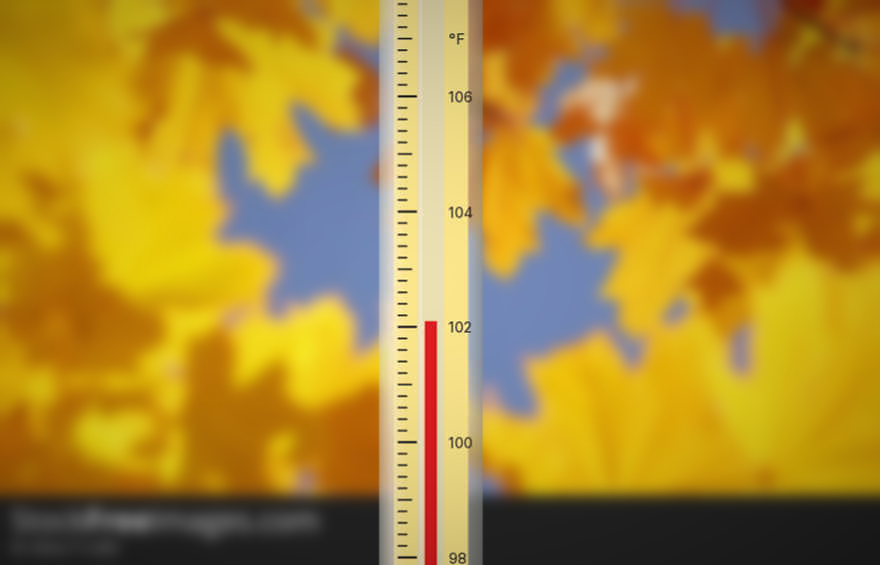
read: **102.1** °F
